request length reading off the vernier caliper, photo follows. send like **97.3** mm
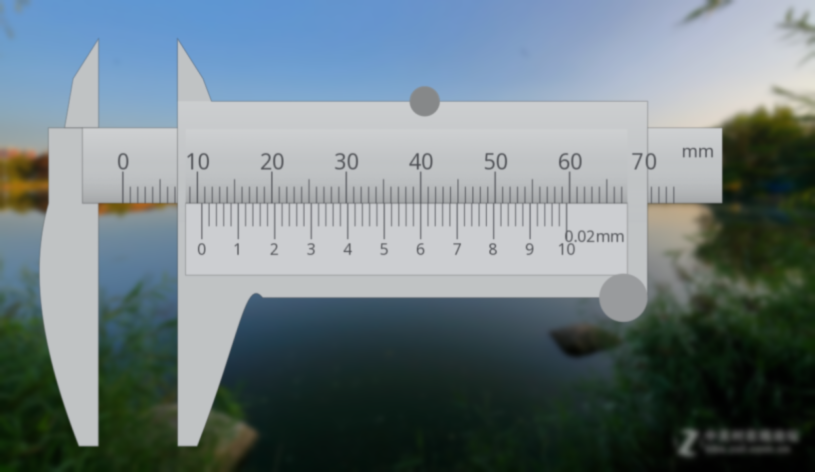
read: **10.6** mm
